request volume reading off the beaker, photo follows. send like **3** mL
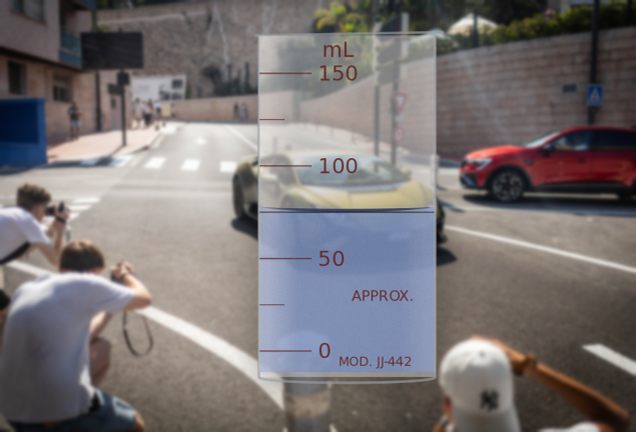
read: **75** mL
